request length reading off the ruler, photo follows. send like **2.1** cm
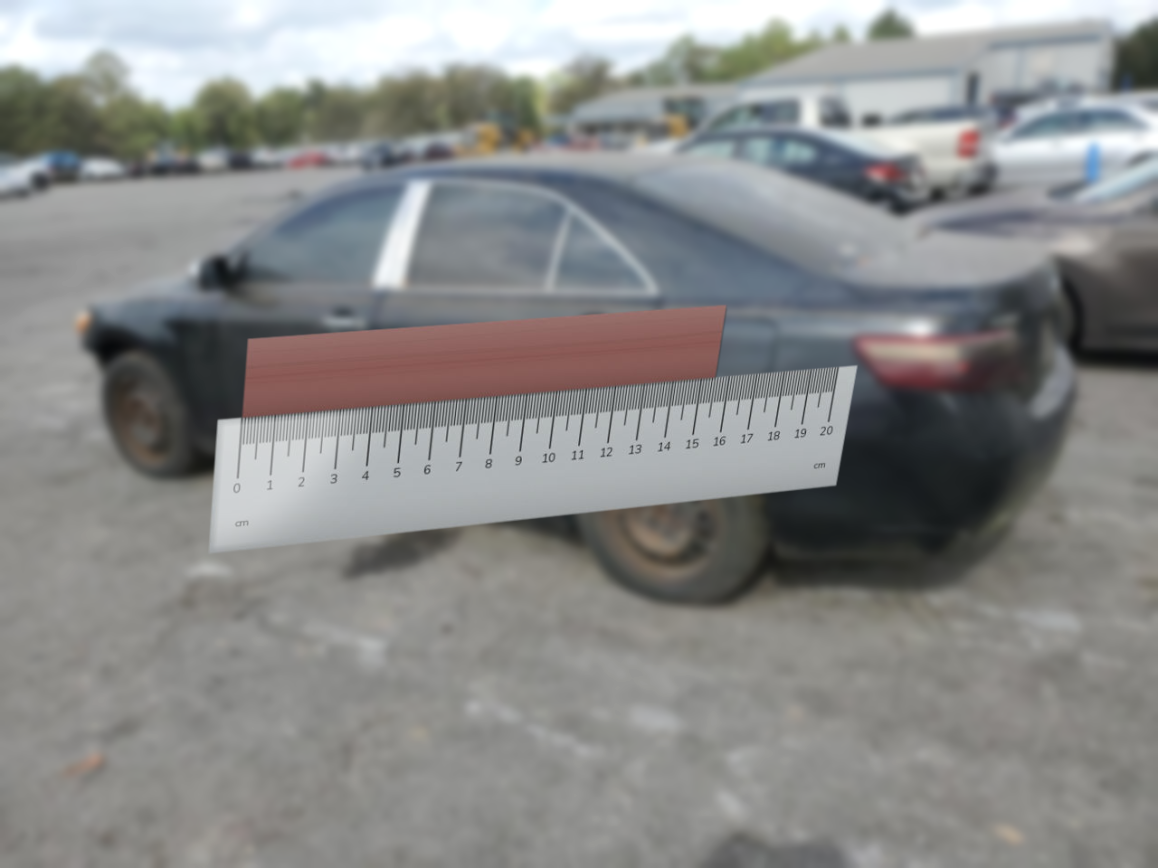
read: **15.5** cm
